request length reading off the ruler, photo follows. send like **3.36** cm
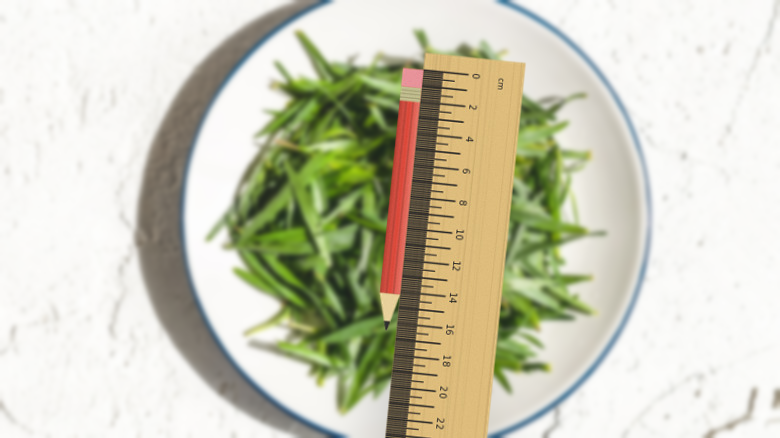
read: **16.5** cm
